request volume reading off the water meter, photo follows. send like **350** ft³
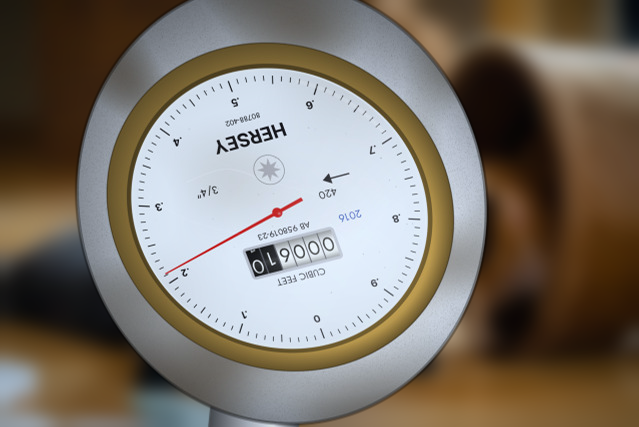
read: **610.21** ft³
